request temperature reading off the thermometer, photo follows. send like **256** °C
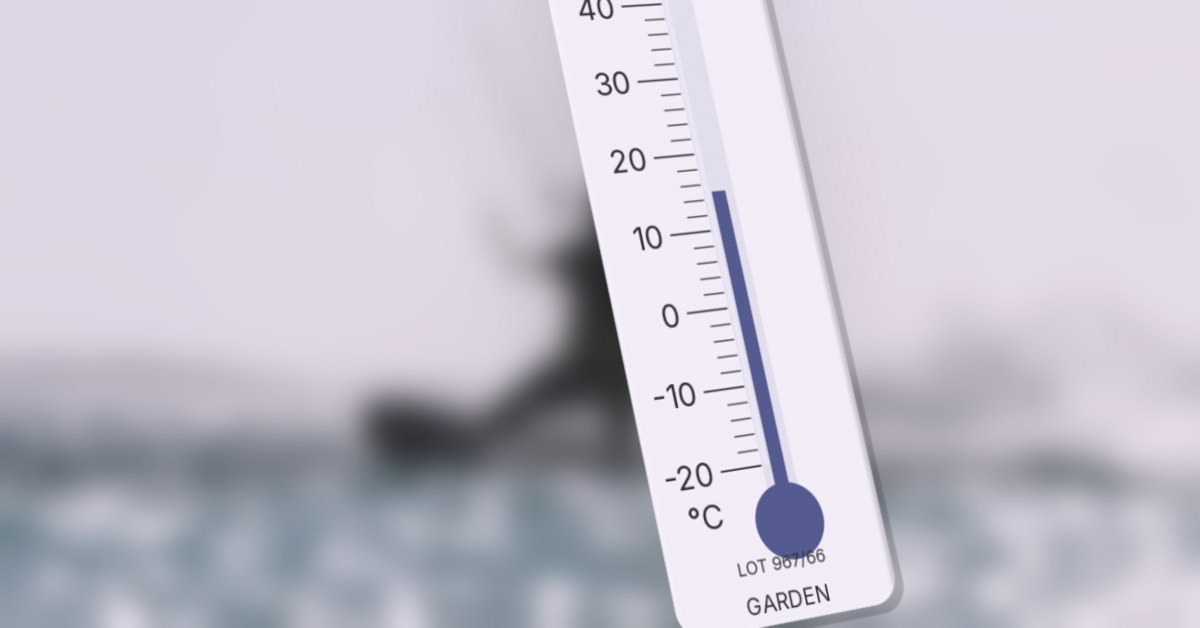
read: **15** °C
